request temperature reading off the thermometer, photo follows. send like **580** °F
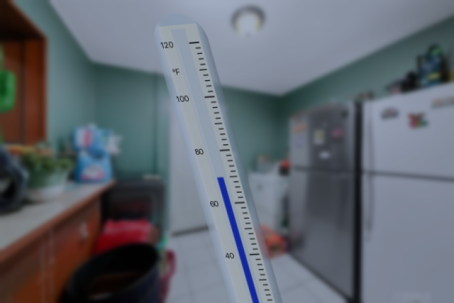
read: **70** °F
